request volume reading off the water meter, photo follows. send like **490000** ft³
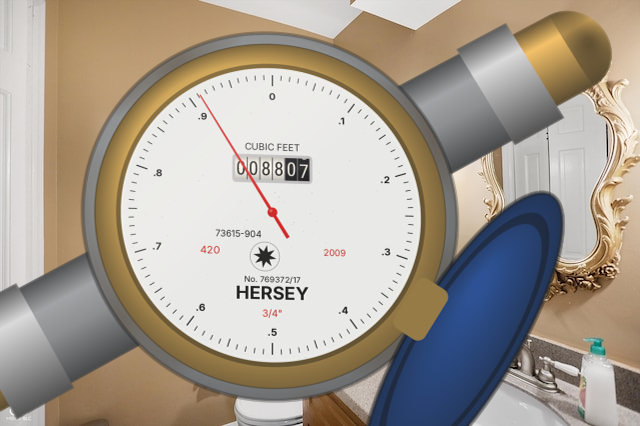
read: **8806.91** ft³
